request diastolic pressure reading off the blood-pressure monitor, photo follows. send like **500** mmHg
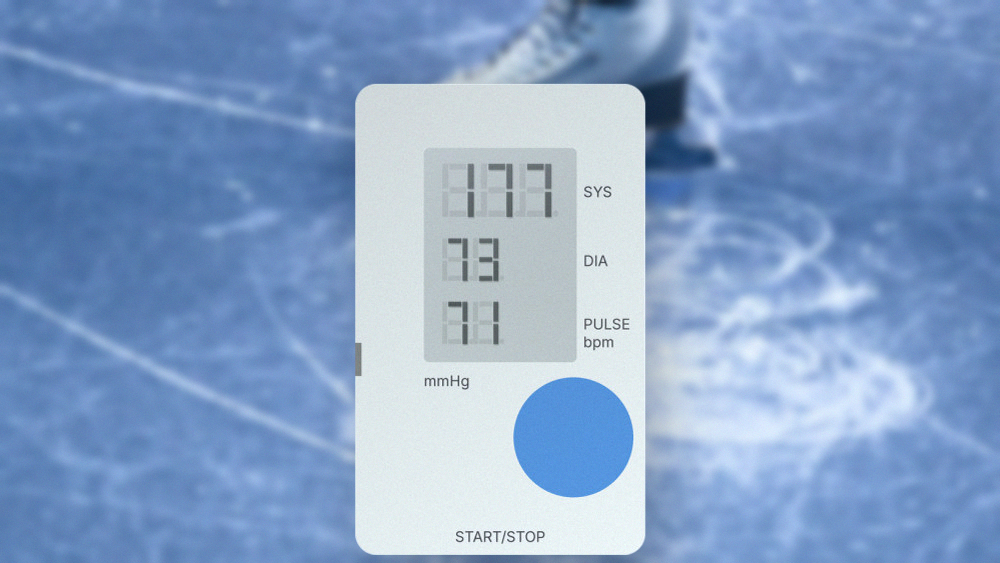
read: **73** mmHg
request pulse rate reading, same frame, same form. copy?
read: **71** bpm
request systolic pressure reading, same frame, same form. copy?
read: **177** mmHg
